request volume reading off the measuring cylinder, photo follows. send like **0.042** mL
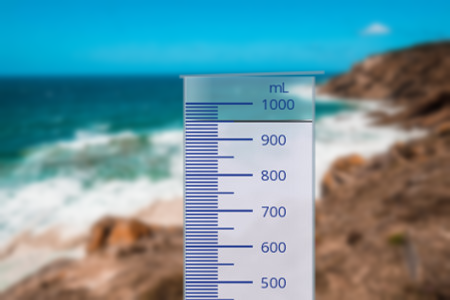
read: **950** mL
